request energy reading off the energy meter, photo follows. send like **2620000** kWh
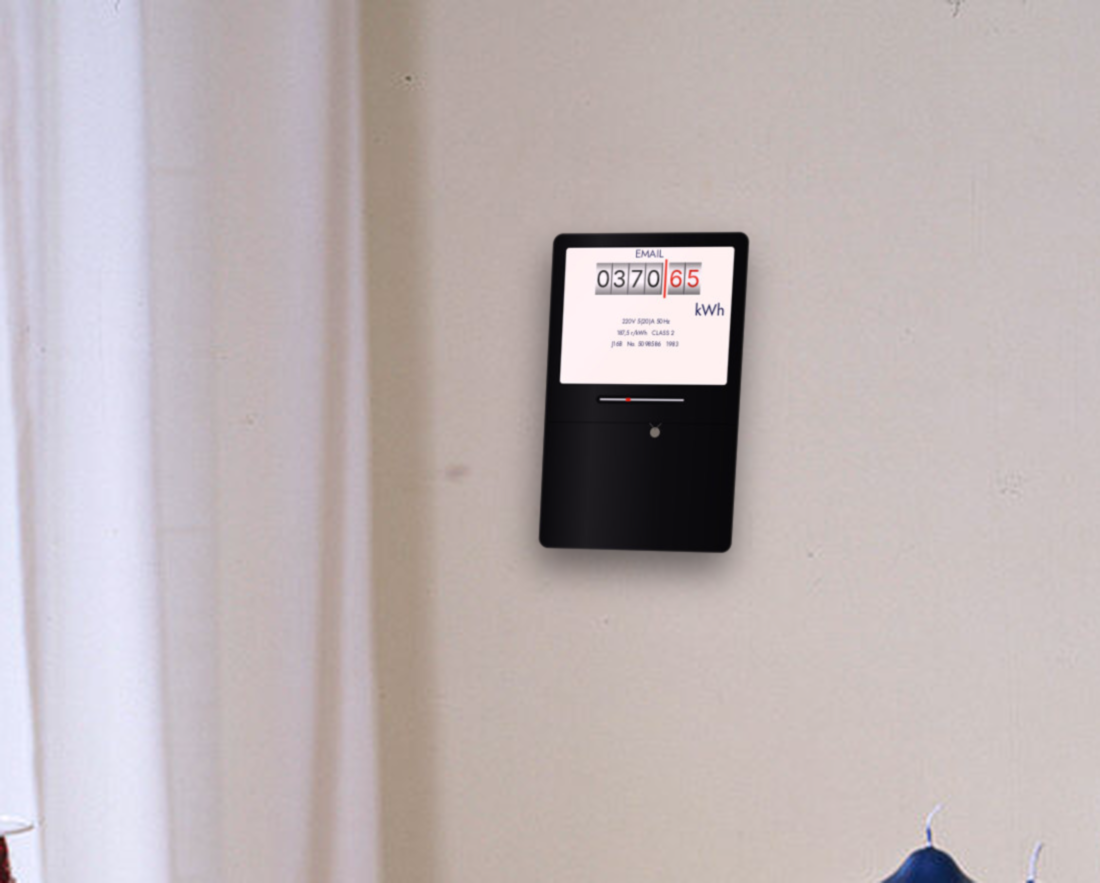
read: **370.65** kWh
